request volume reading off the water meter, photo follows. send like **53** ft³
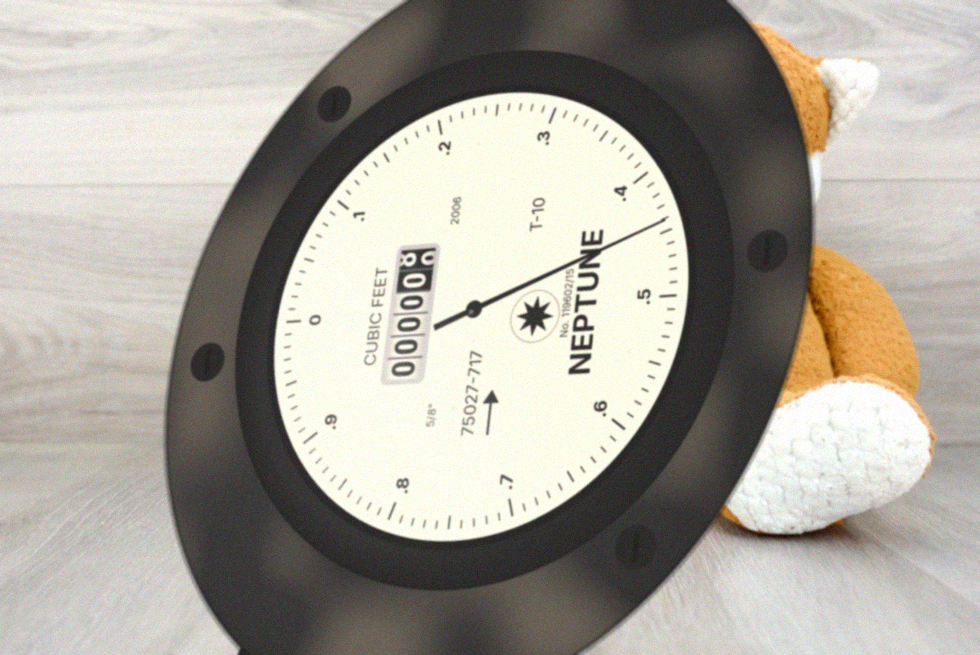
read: **8.44** ft³
